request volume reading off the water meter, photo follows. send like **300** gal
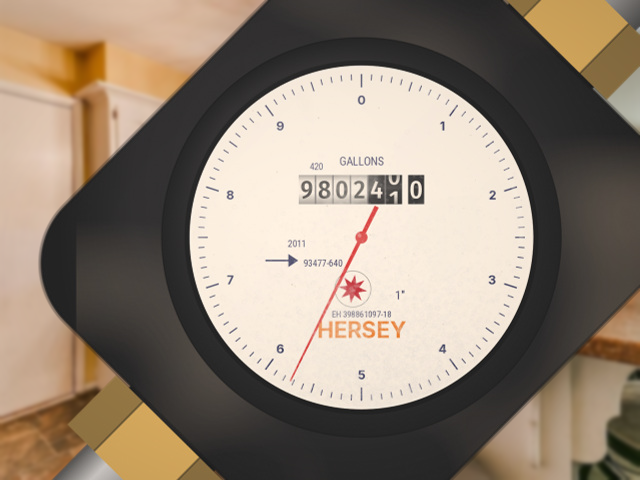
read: **9802405.7** gal
